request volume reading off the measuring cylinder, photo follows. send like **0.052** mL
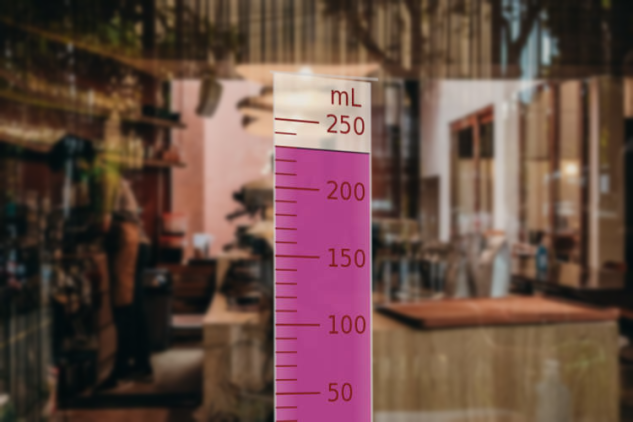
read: **230** mL
